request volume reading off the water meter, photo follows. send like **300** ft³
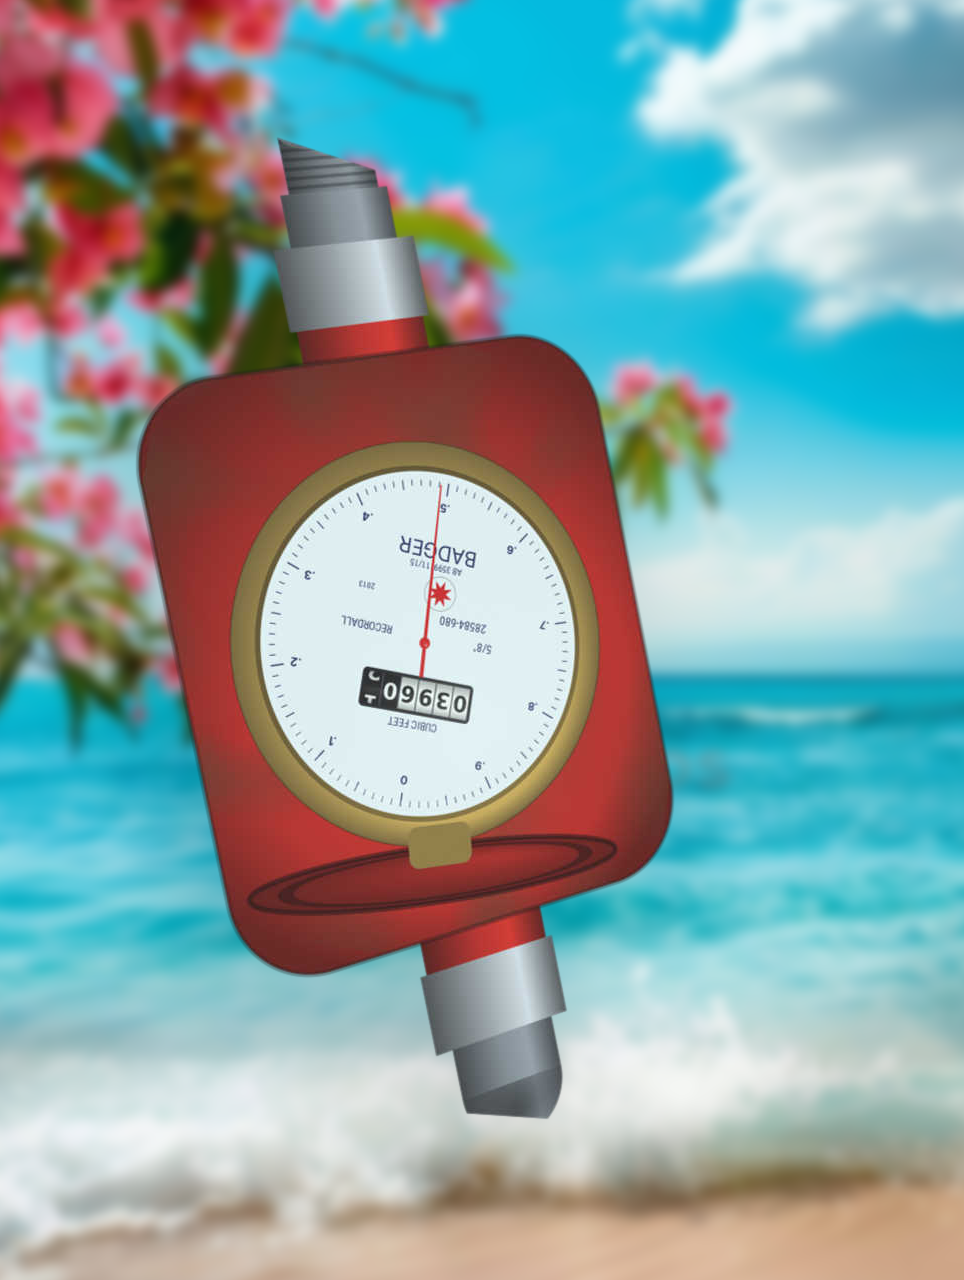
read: **39601.49** ft³
